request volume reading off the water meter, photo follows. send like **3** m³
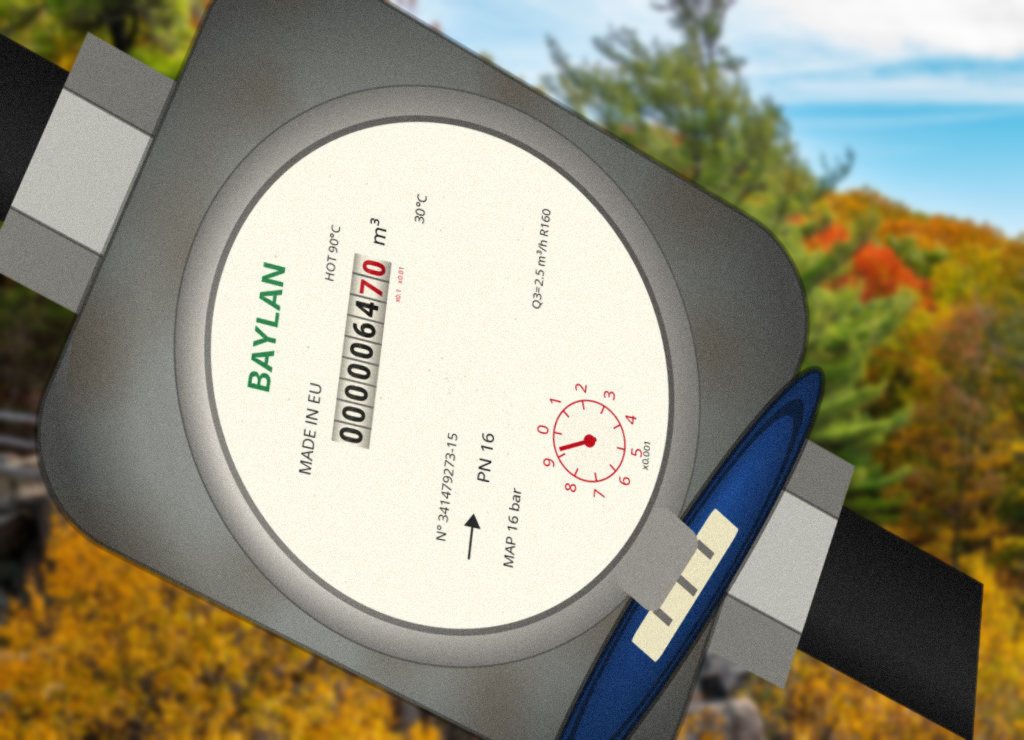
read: **64.699** m³
